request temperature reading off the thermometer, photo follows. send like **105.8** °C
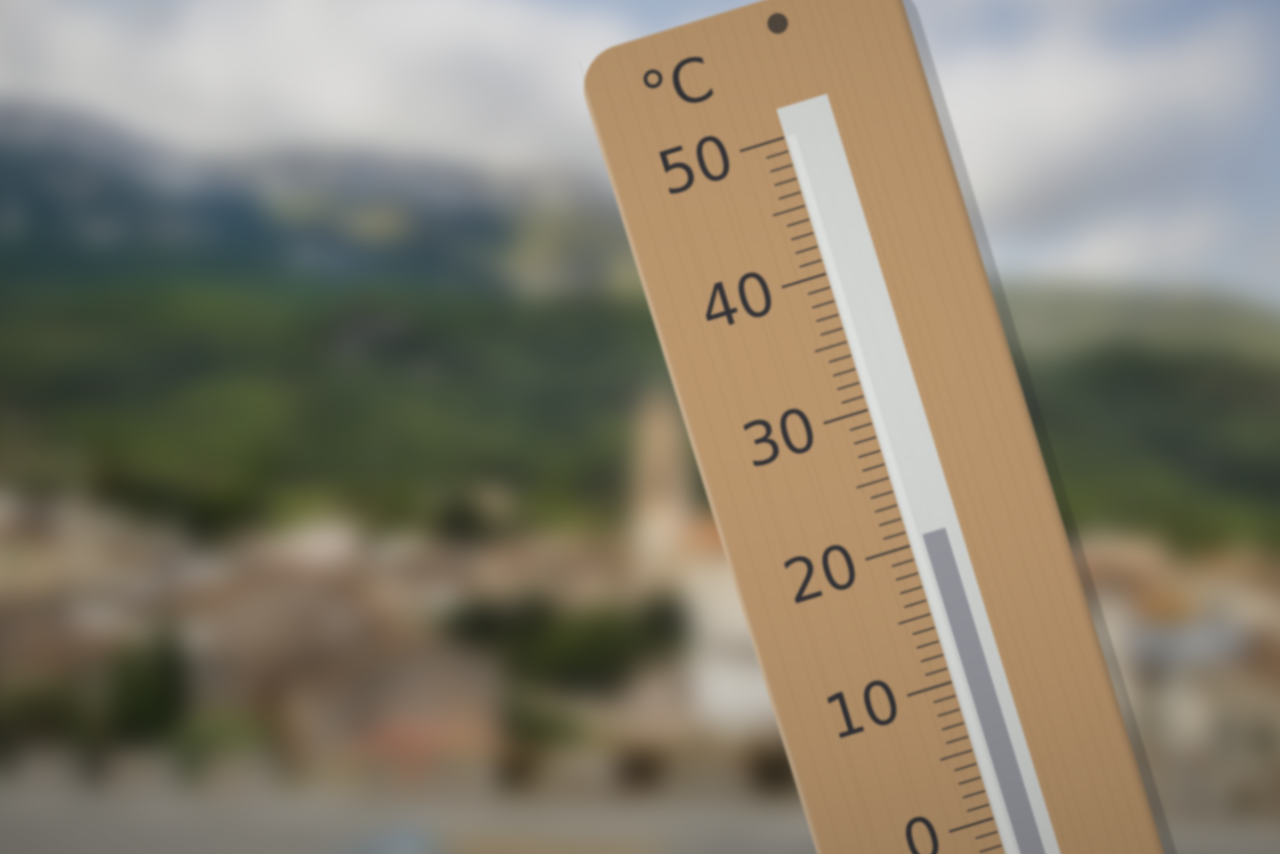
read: **20.5** °C
